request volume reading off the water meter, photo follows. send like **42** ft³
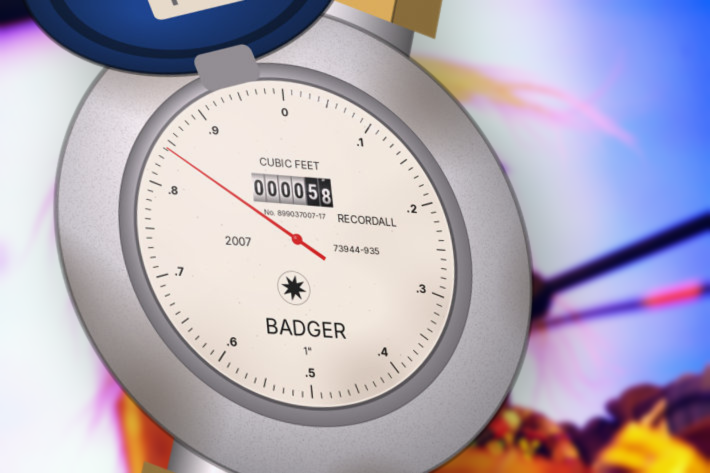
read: **57.84** ft³
